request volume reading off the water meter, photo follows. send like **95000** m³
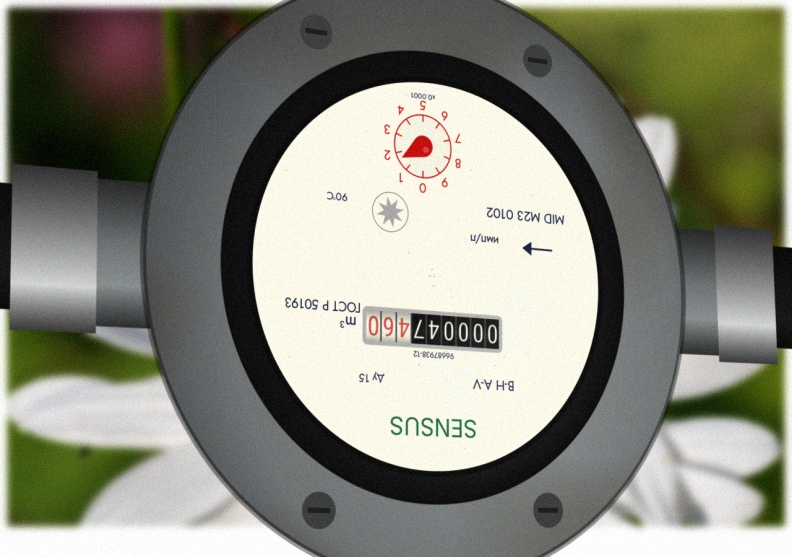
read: **47.4601** m³
